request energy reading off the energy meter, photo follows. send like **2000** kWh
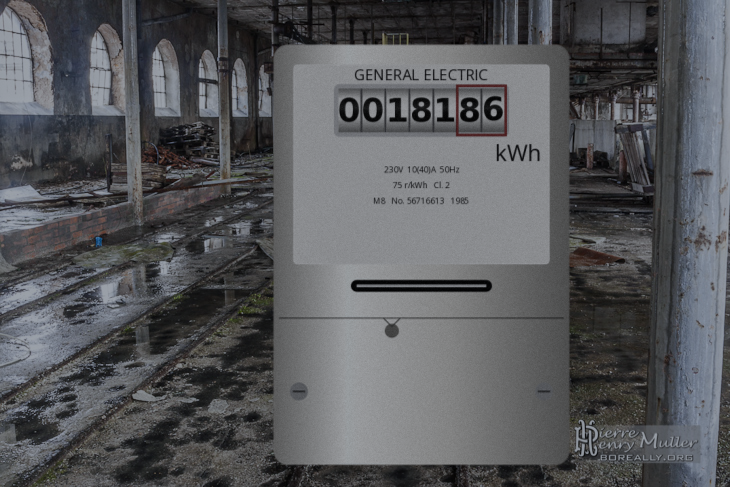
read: **181.86** kWh
